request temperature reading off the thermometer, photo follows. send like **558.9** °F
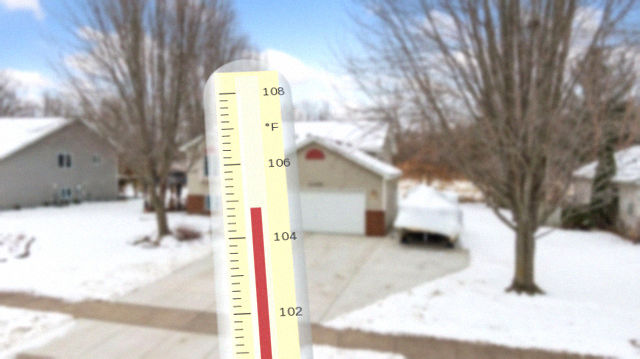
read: **104.8** °F
